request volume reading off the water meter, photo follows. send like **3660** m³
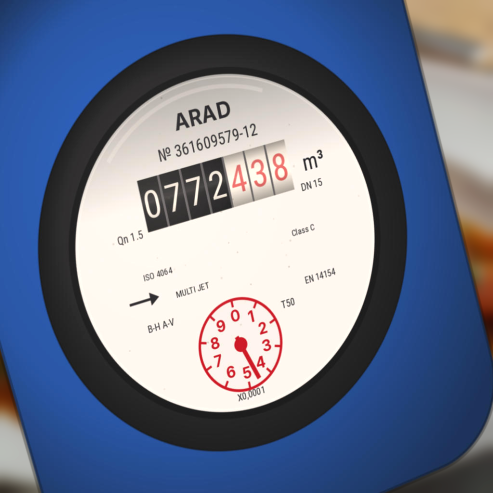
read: **772.4384** m³
